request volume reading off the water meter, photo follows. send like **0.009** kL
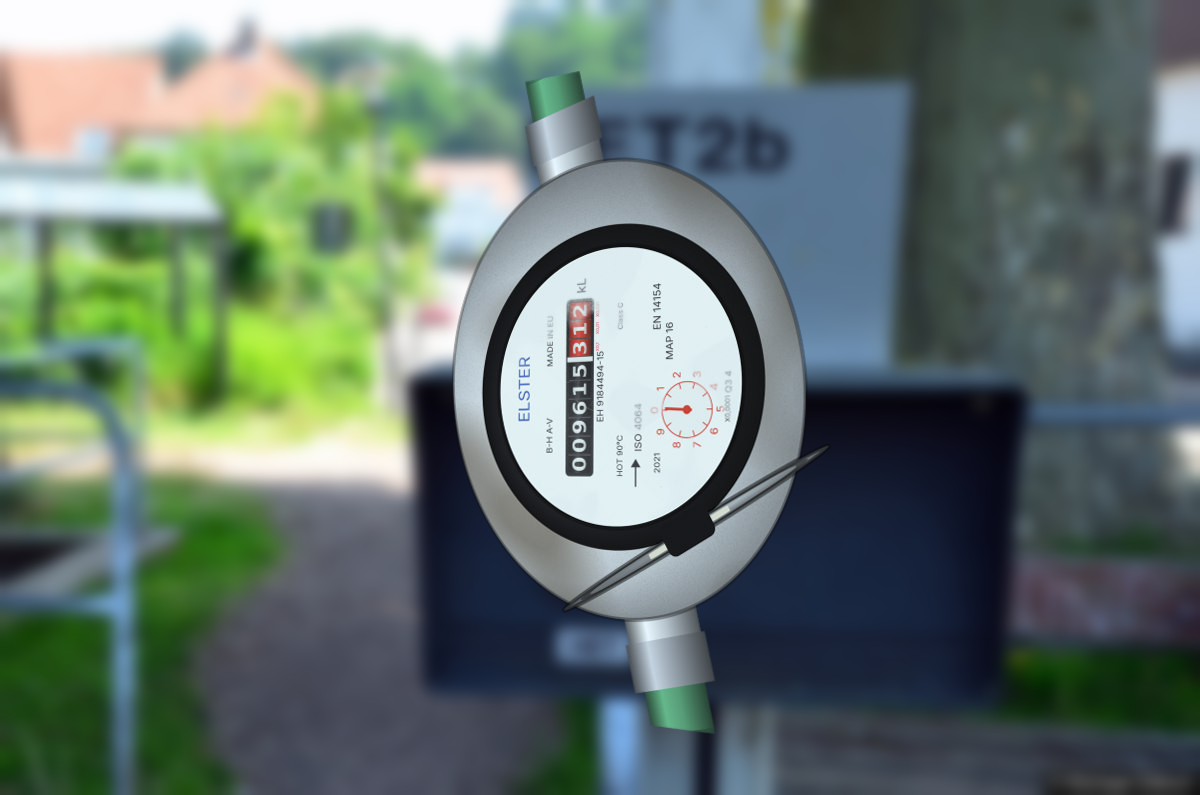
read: **9615.3120** kL
